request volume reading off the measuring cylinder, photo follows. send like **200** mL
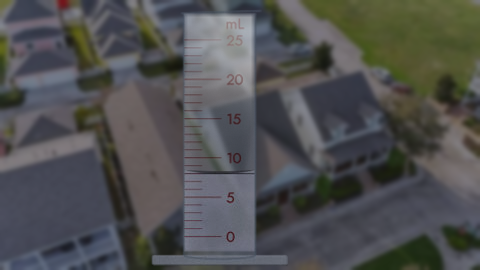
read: **8** mL
